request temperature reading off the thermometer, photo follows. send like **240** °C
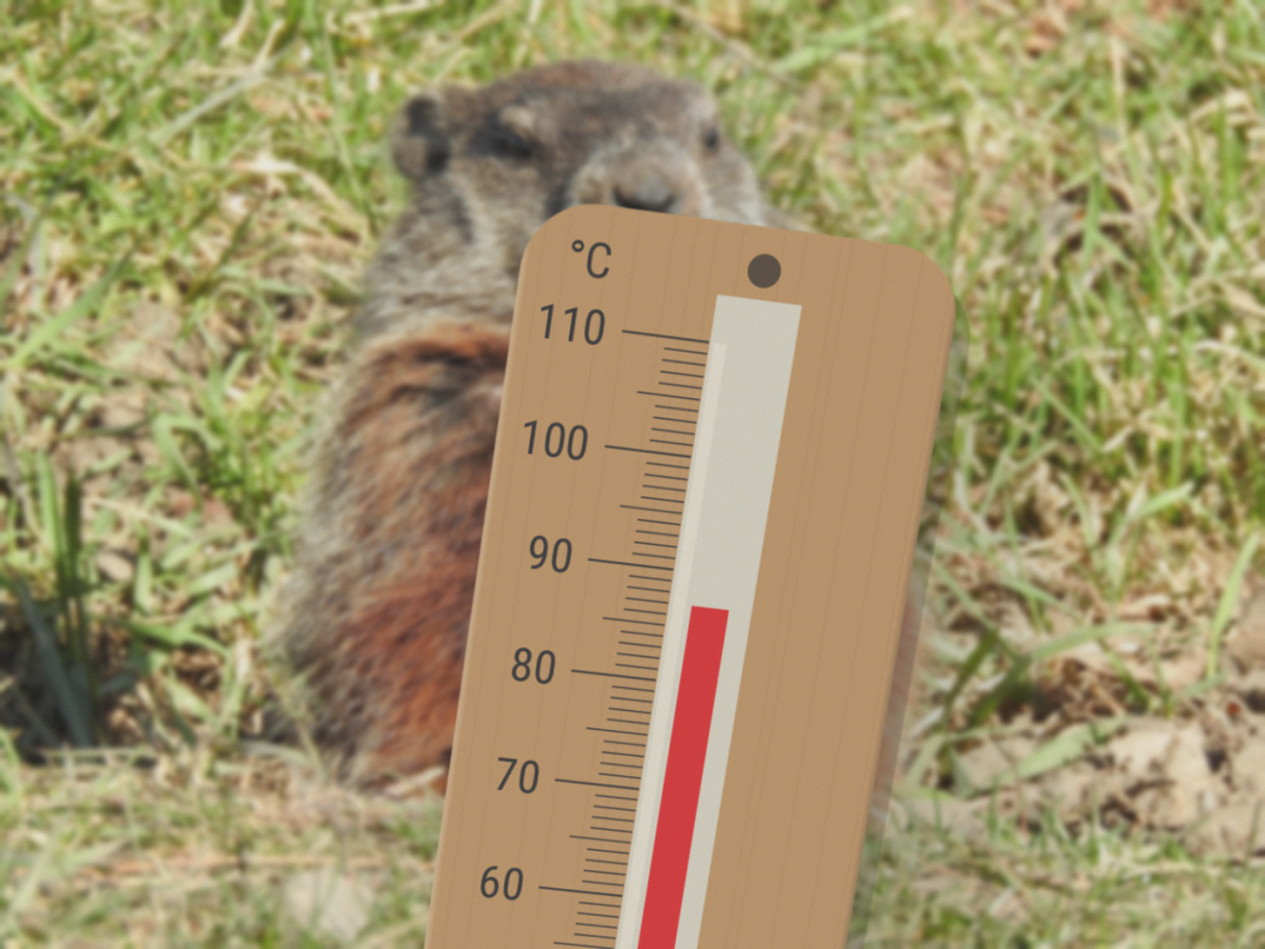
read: **87** °C
